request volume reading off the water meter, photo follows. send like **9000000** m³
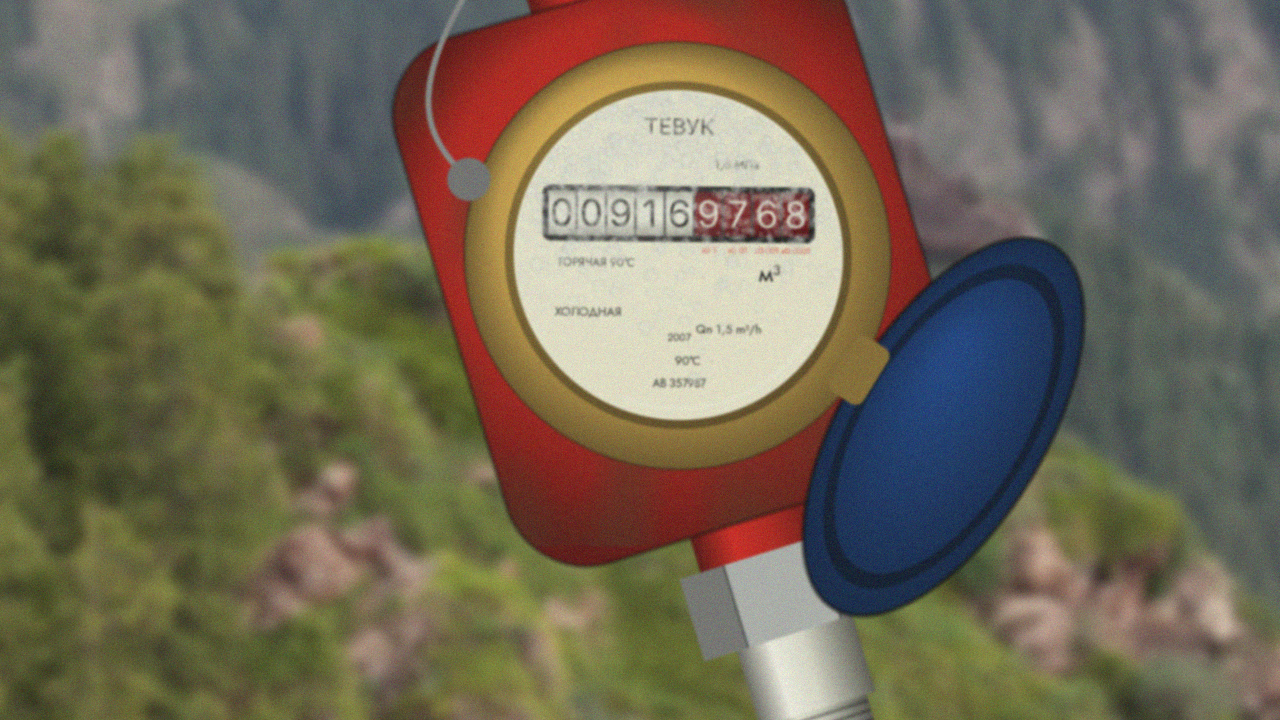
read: **916.9768** m³
